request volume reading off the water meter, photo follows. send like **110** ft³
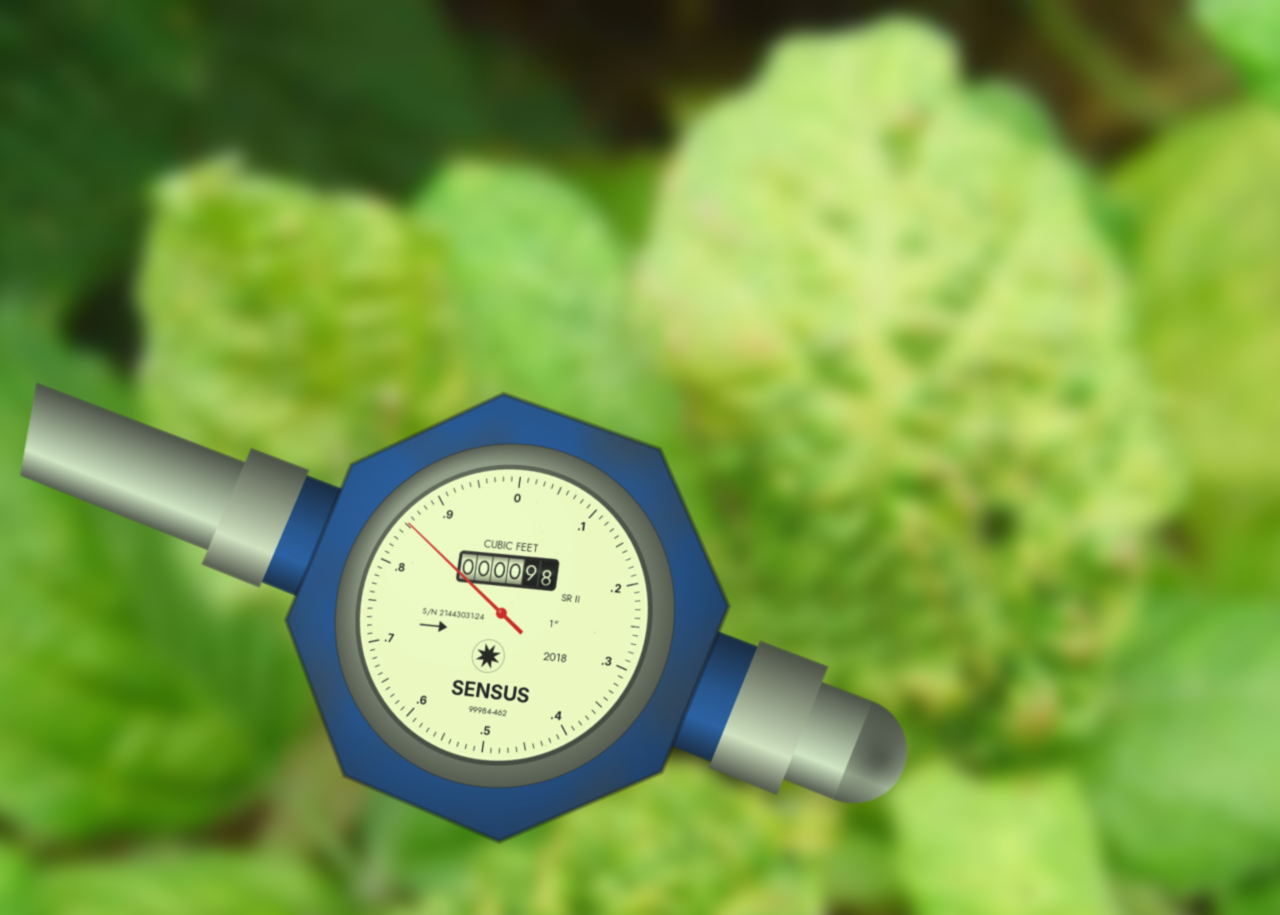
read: **97.85** ft³
